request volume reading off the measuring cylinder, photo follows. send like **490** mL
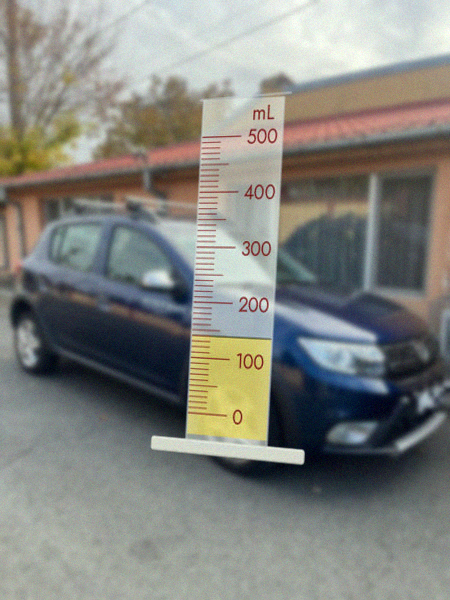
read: **140** mL
